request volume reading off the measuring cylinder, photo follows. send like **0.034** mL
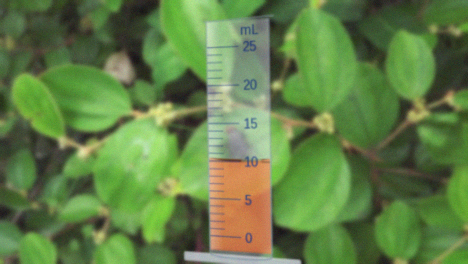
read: **10** mL
